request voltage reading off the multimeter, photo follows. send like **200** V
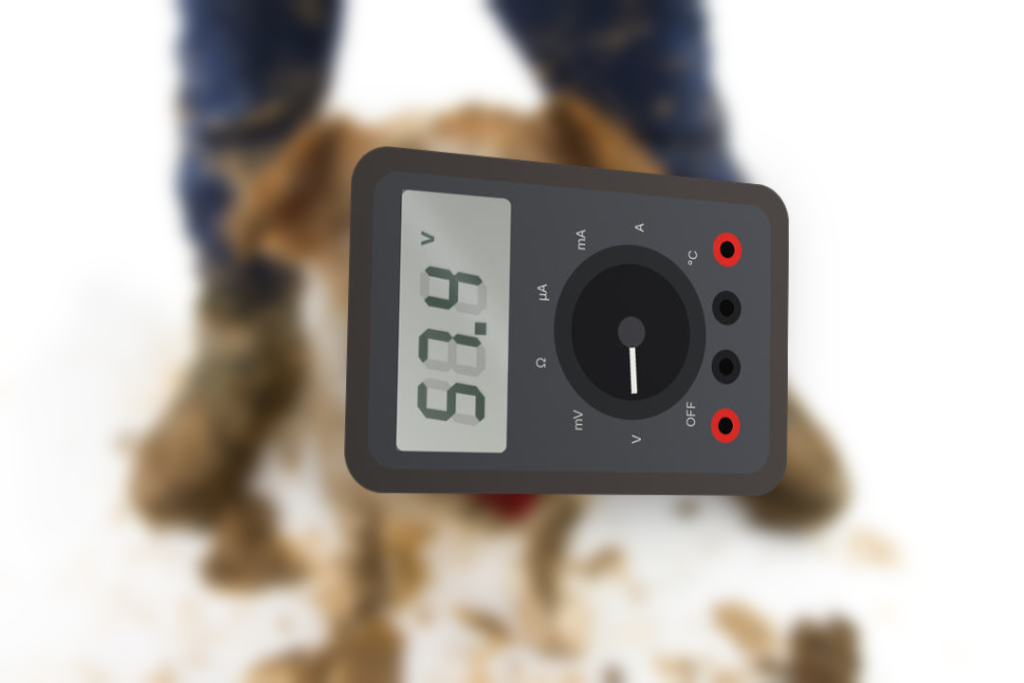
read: **57.4** V
